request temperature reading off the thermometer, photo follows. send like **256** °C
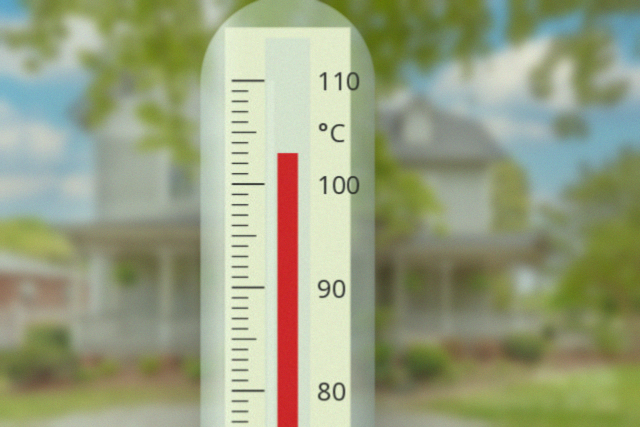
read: **103** °C
